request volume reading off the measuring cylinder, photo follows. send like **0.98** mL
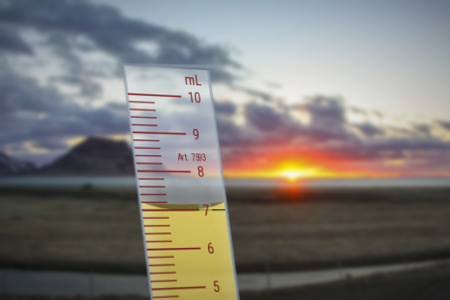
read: **7** mL
